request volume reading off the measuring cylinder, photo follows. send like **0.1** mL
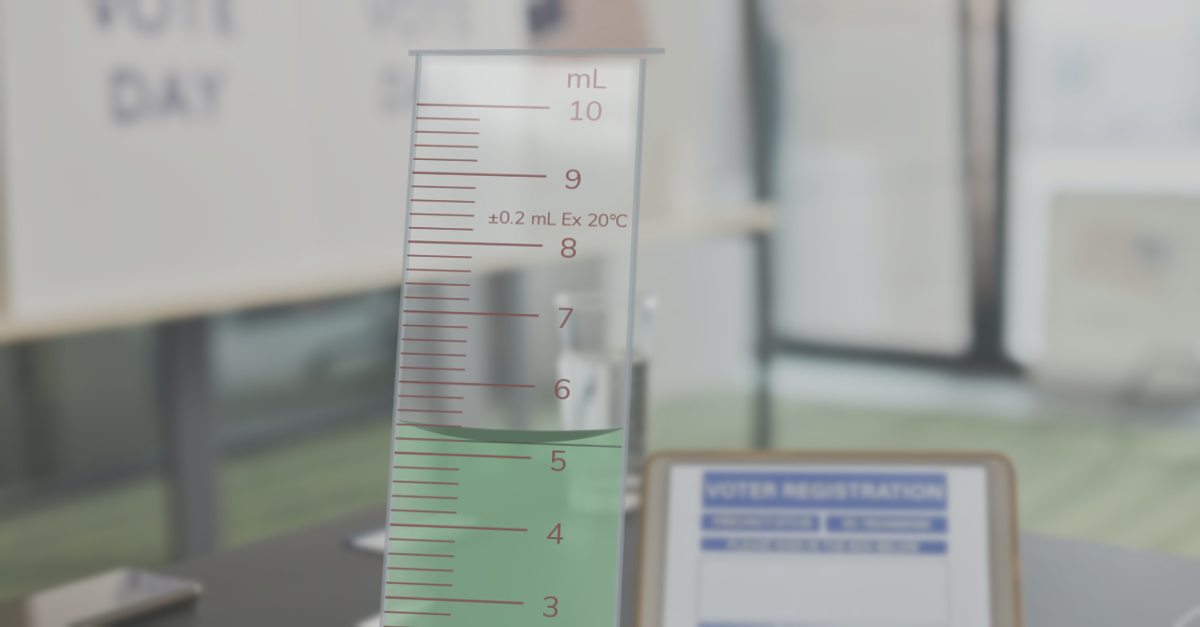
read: **5.2** mL
